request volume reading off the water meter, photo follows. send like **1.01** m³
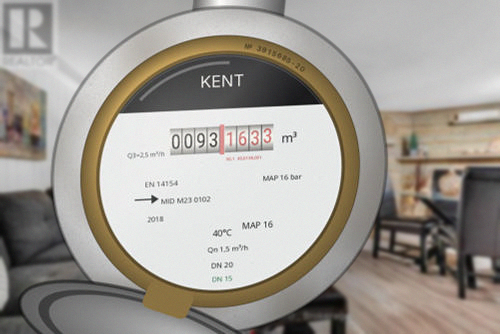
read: **93.1633** m³
